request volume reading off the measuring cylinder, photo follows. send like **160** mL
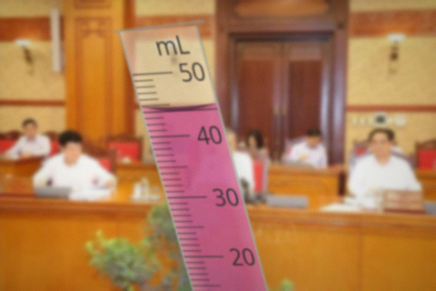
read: **44** mL
